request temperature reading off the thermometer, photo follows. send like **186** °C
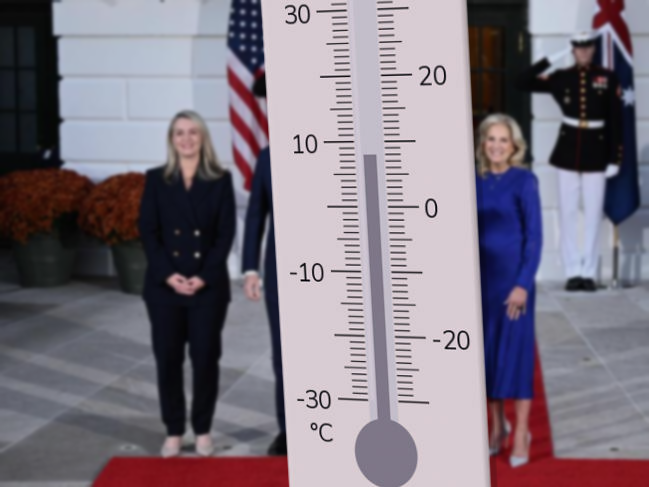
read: **8** °C
